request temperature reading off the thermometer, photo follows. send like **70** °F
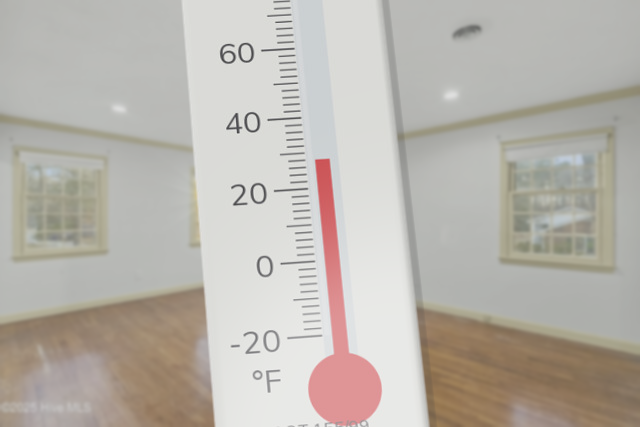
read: **28** °F
